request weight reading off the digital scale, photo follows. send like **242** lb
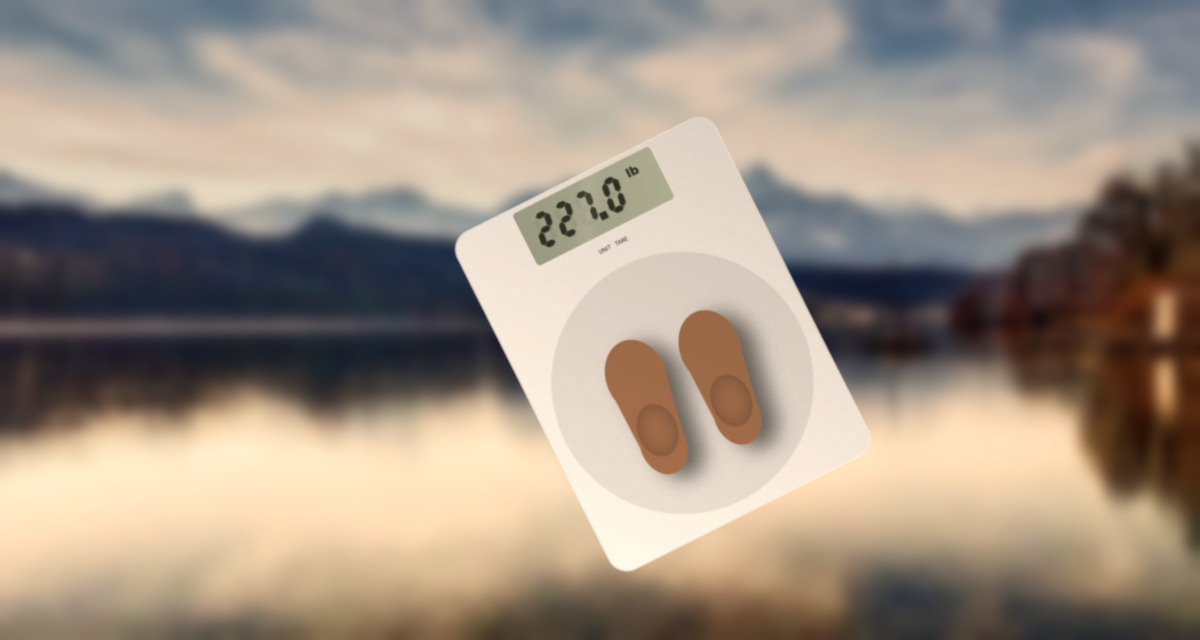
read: **227.0** lb
